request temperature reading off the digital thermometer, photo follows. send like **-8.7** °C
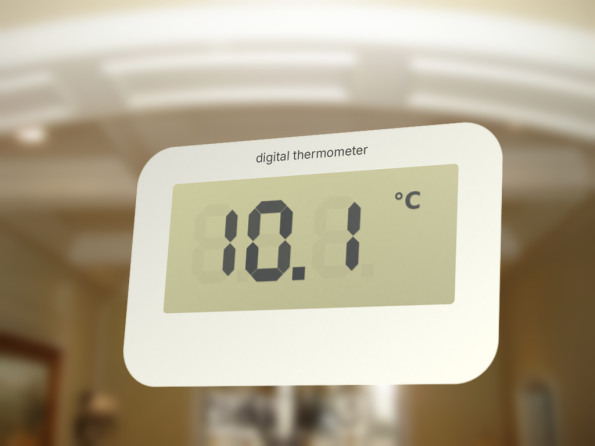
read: **10.1** °C
